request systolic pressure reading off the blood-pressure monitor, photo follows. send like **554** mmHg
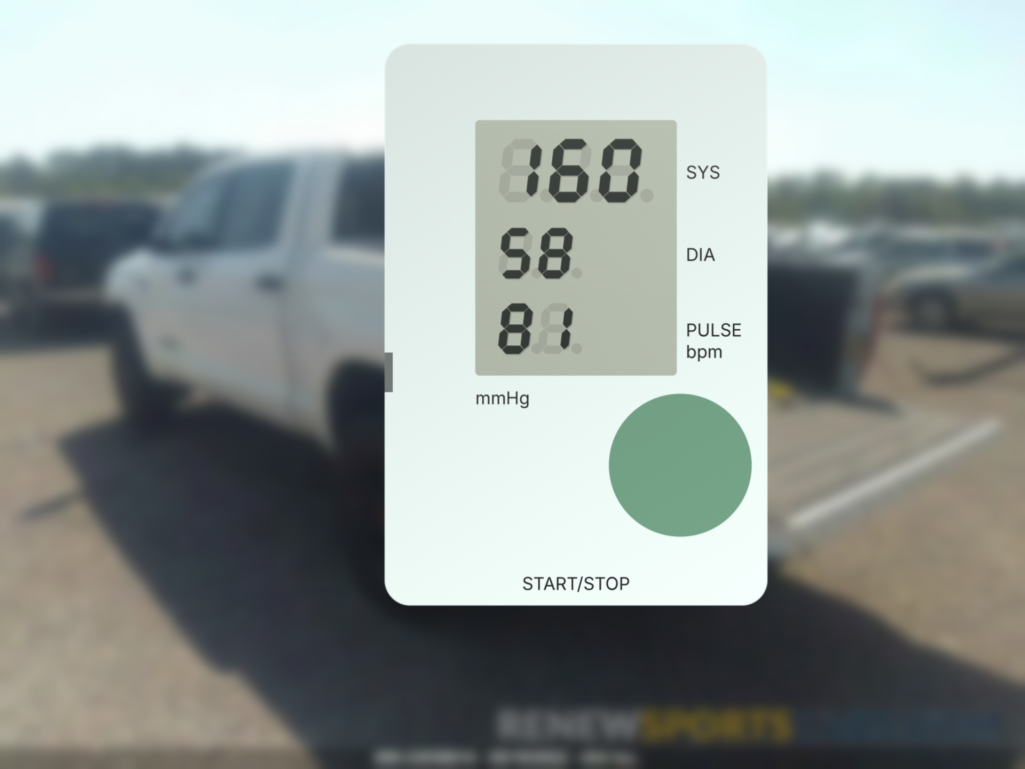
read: **160** mmHg
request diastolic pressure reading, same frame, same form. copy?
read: **58** mmHg
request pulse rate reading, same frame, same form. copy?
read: **81** bpm
